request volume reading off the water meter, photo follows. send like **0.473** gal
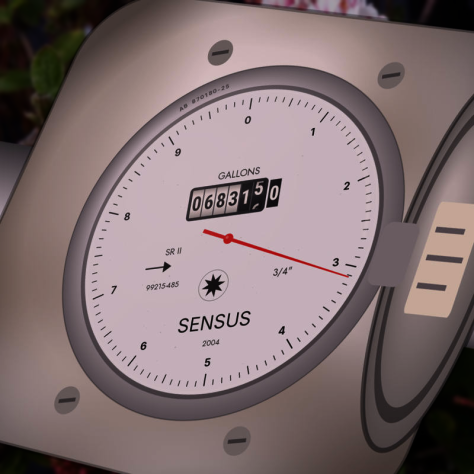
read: **683153.1** gal
